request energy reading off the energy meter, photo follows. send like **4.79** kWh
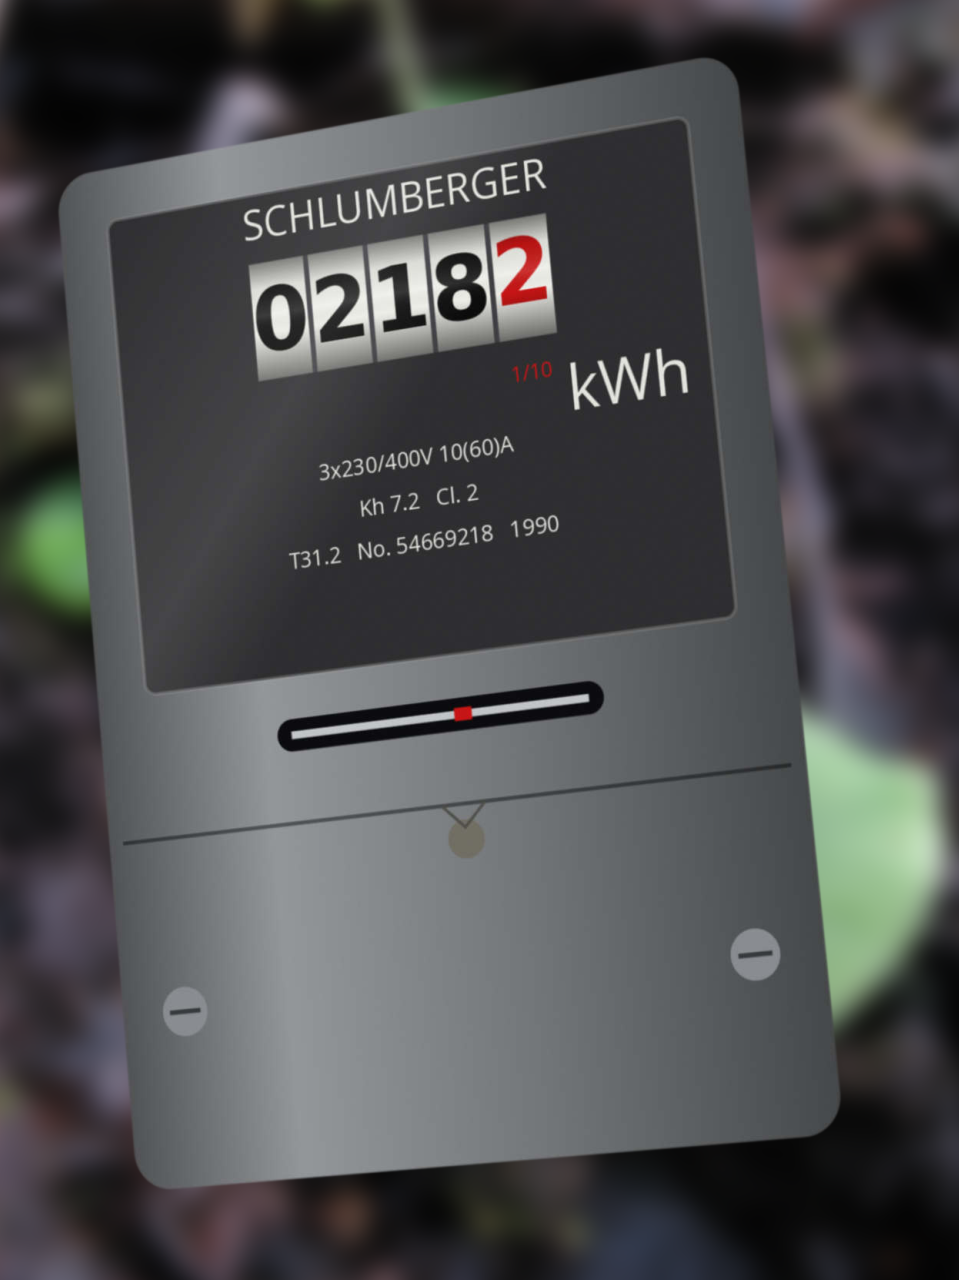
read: **218.2** kWh
